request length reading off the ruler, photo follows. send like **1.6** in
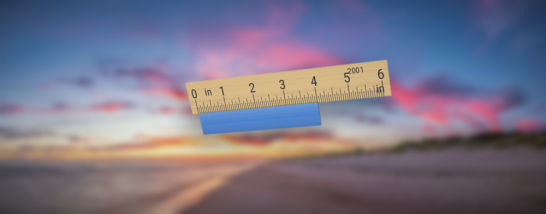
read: **4** in
